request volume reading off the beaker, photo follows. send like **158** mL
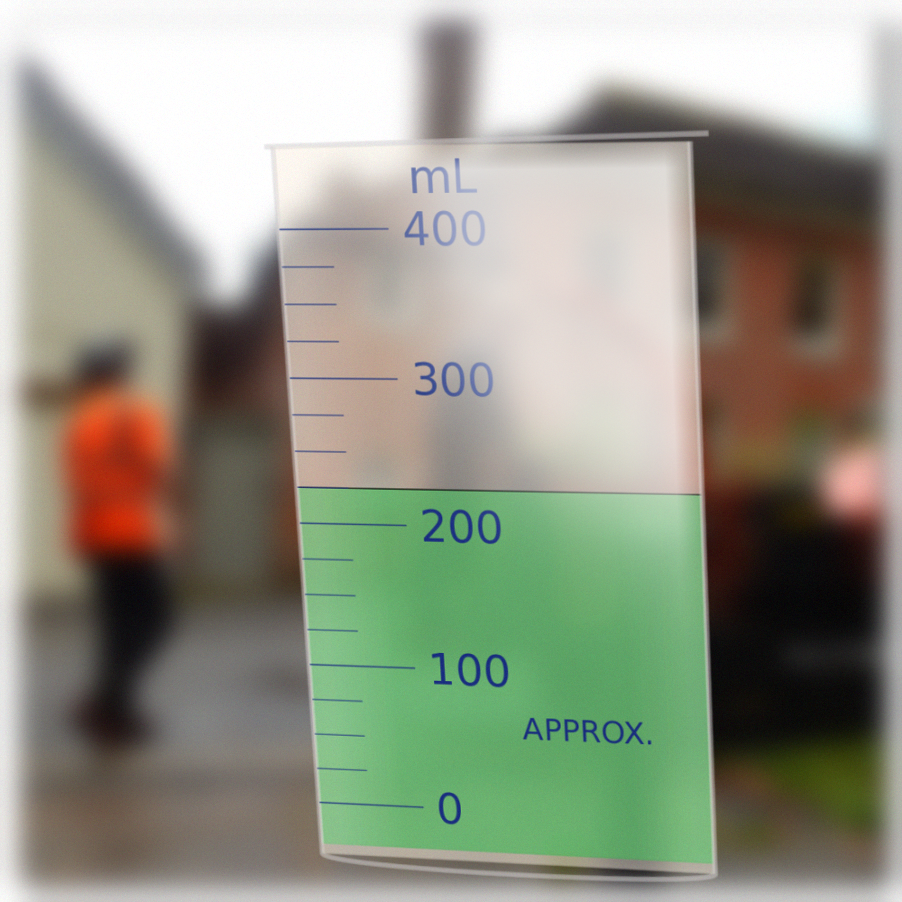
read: **225** mL
